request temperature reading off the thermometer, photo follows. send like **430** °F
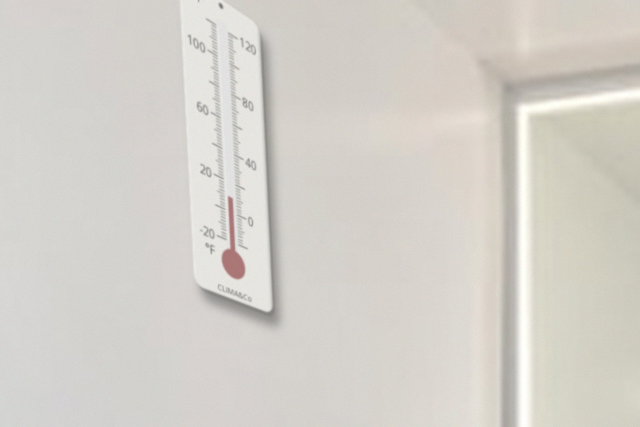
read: **10** °F
